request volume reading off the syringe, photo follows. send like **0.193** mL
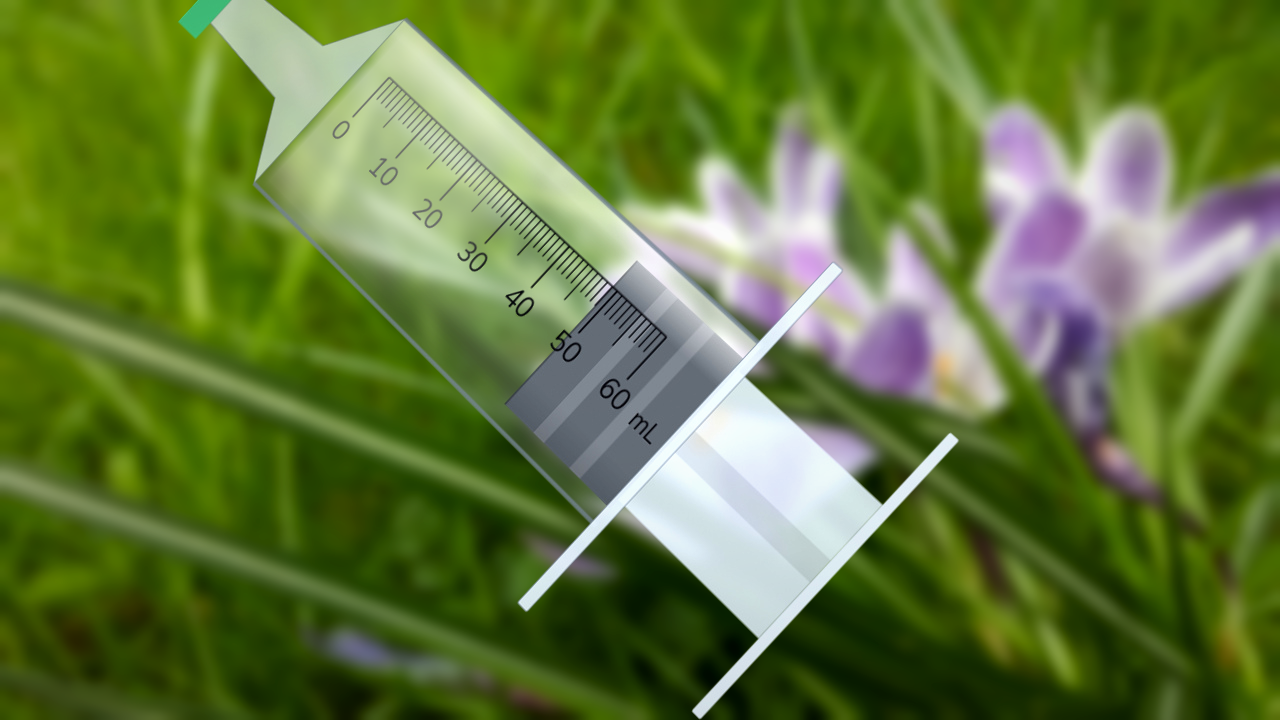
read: **49** mL
